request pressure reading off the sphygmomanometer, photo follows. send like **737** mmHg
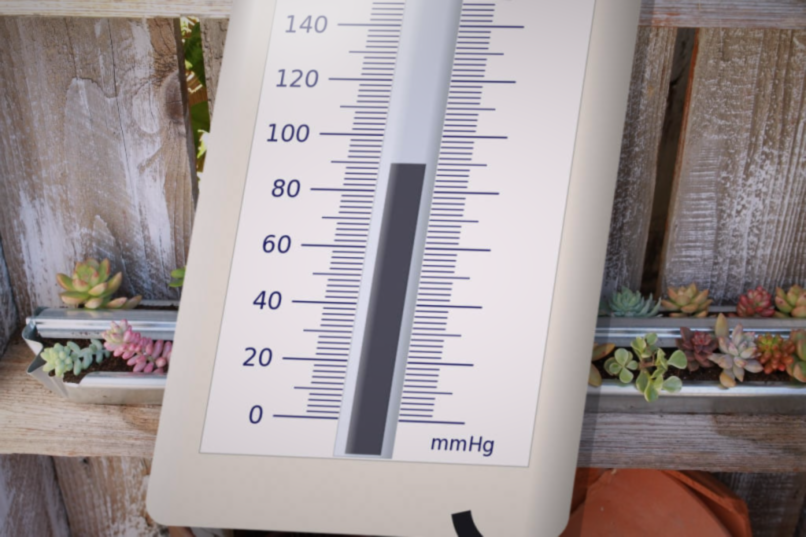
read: **90** mmHg
